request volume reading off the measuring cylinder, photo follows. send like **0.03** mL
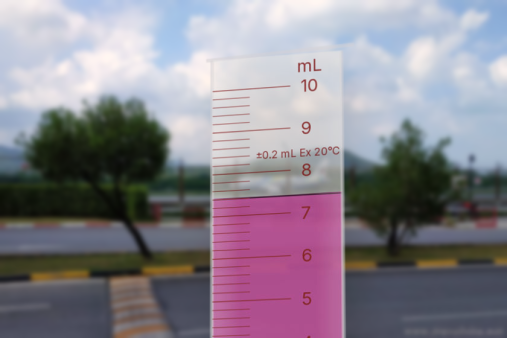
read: **7.4** mL
